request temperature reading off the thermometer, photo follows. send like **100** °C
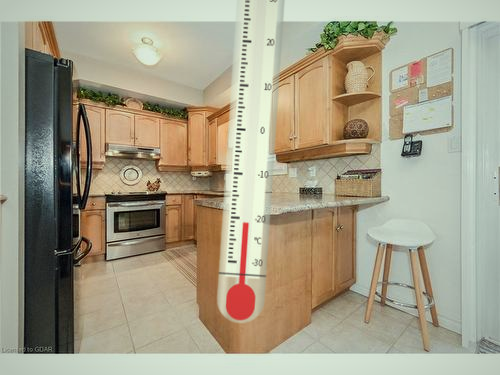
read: **-21** °C
